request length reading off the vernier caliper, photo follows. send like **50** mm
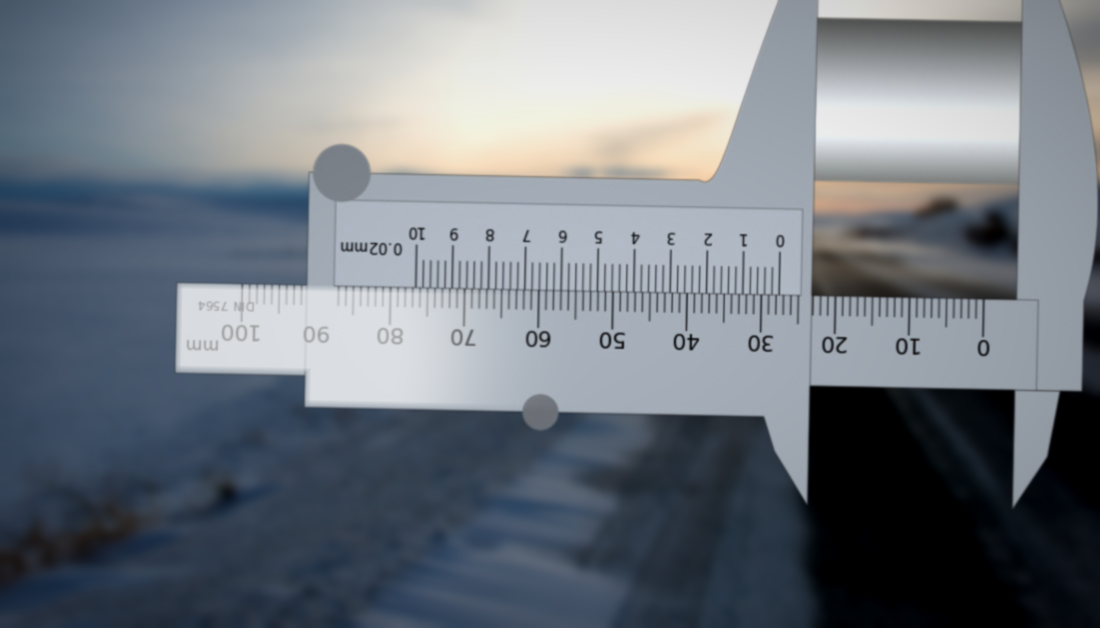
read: **27.6** mm
